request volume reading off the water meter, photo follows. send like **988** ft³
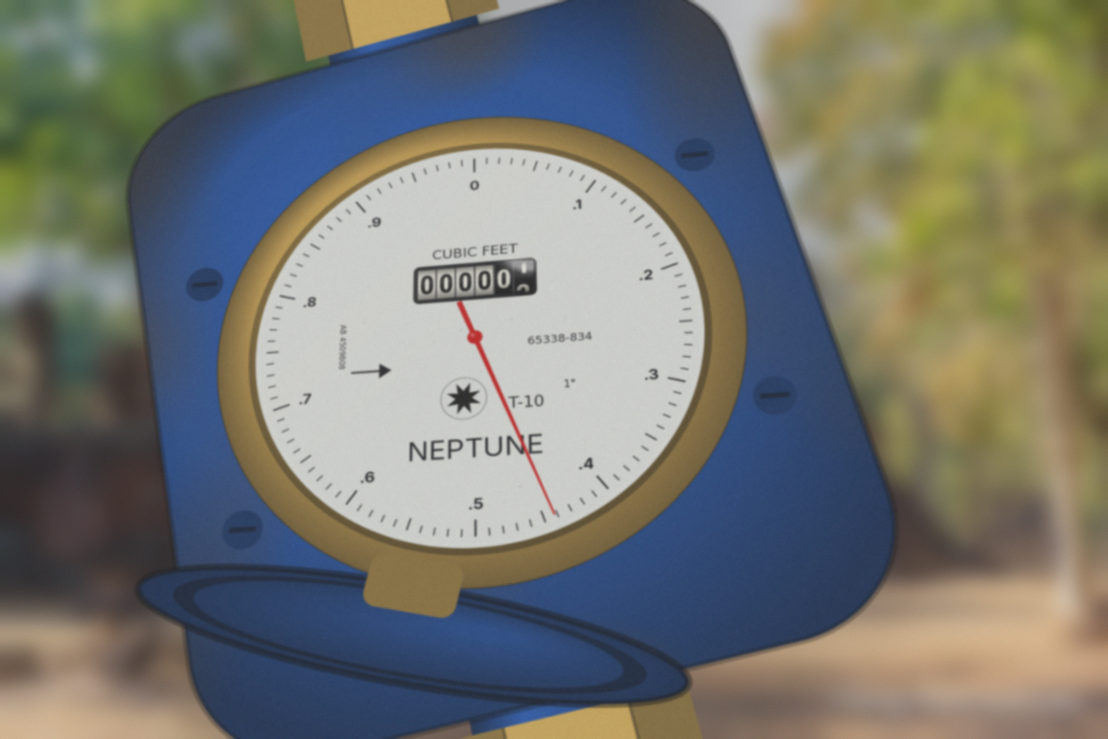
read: **1.44** ft³
